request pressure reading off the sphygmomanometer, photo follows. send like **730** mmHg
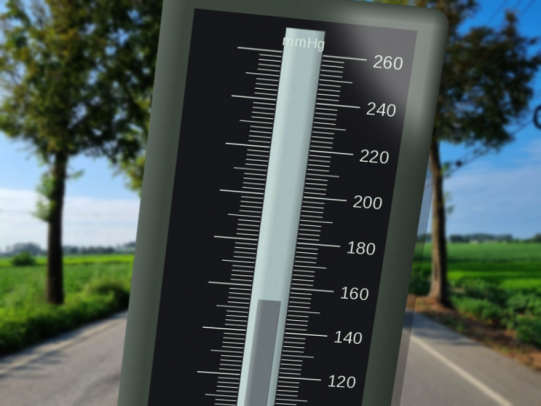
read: **154** mmHg
